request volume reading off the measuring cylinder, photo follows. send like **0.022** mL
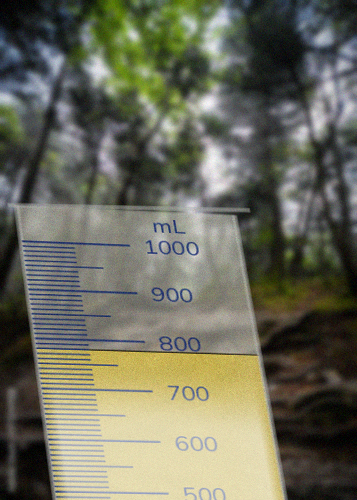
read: **780** mL
